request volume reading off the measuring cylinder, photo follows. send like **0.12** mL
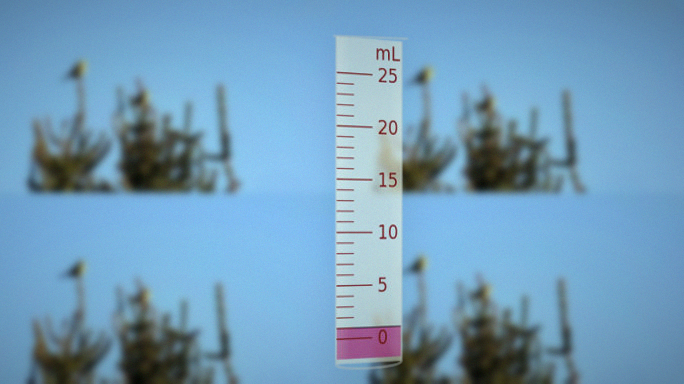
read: **1** mL
